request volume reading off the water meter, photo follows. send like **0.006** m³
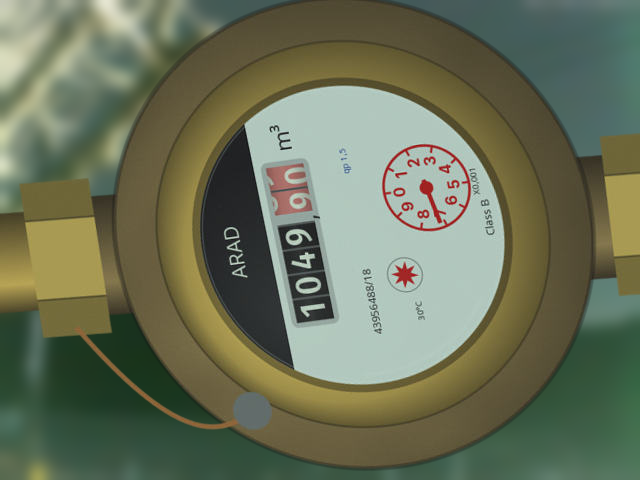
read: **1049.897** m³
